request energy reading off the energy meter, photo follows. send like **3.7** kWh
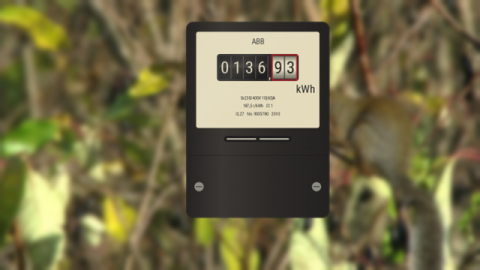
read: **136.93** kWh
